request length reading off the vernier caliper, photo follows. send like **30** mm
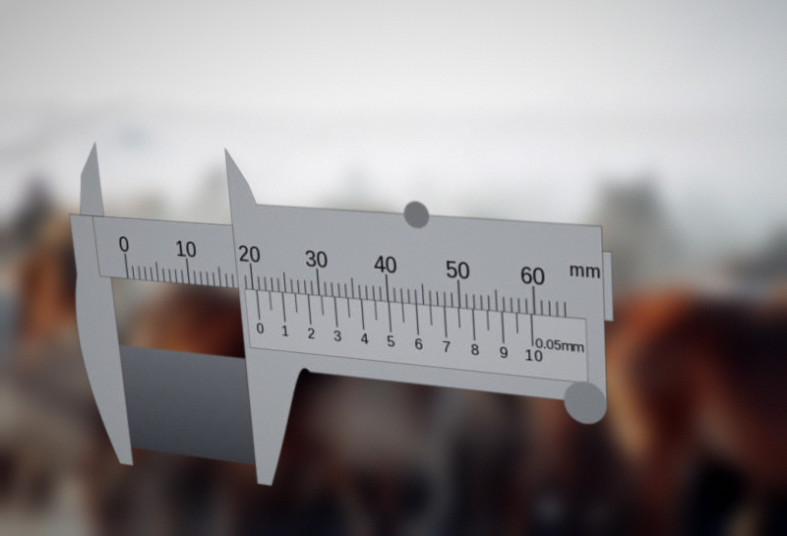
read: **20.6** mm
